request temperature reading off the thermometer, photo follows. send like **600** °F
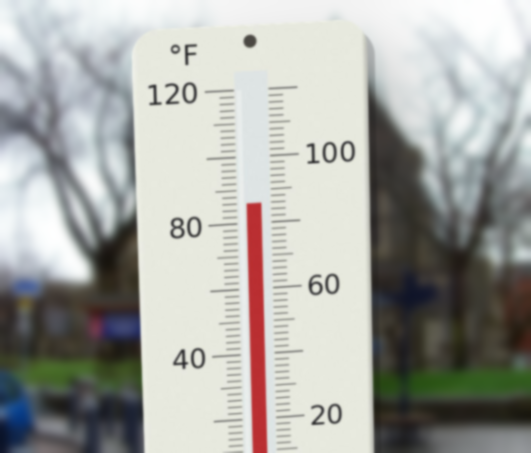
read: **86** °F
